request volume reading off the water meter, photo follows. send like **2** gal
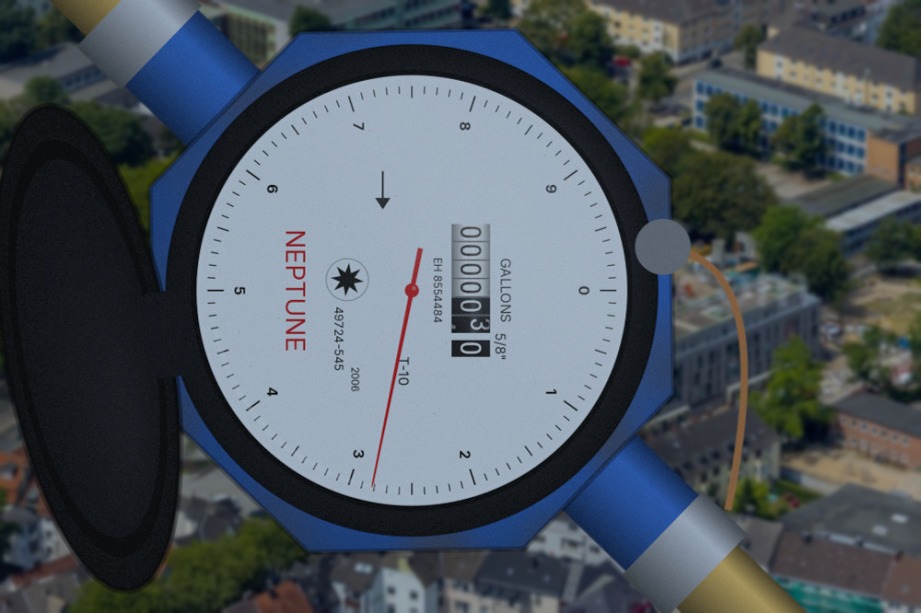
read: **32.8** gal
